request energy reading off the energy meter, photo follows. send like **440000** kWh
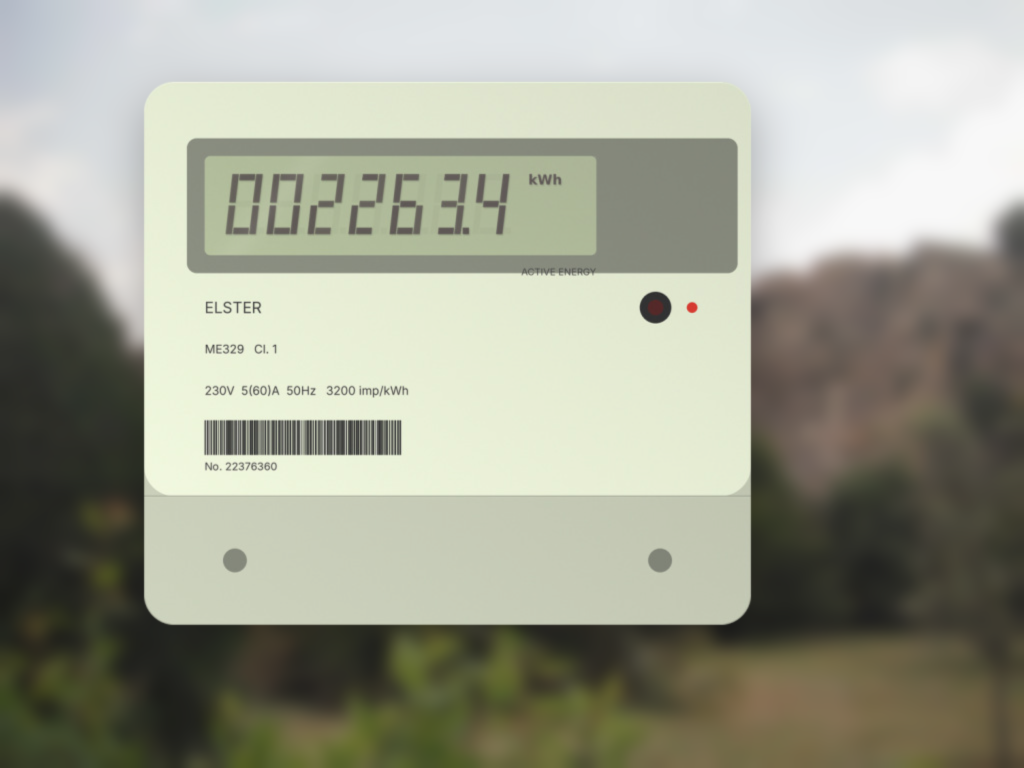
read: **2263.4** kWh
